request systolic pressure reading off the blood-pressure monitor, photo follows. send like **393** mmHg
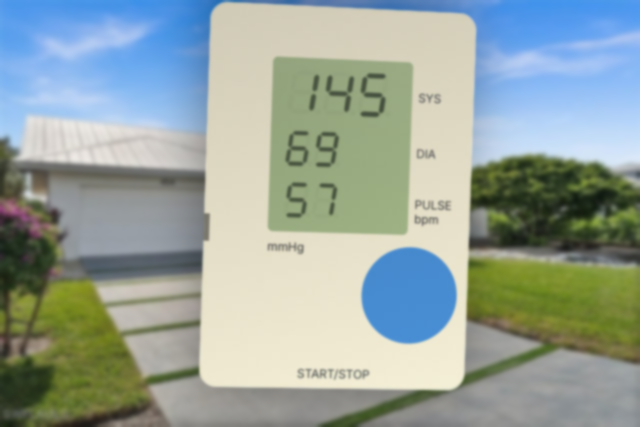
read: **145** mmHg
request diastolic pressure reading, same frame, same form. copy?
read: **69** mmHg
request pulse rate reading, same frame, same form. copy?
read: **57** bpm
